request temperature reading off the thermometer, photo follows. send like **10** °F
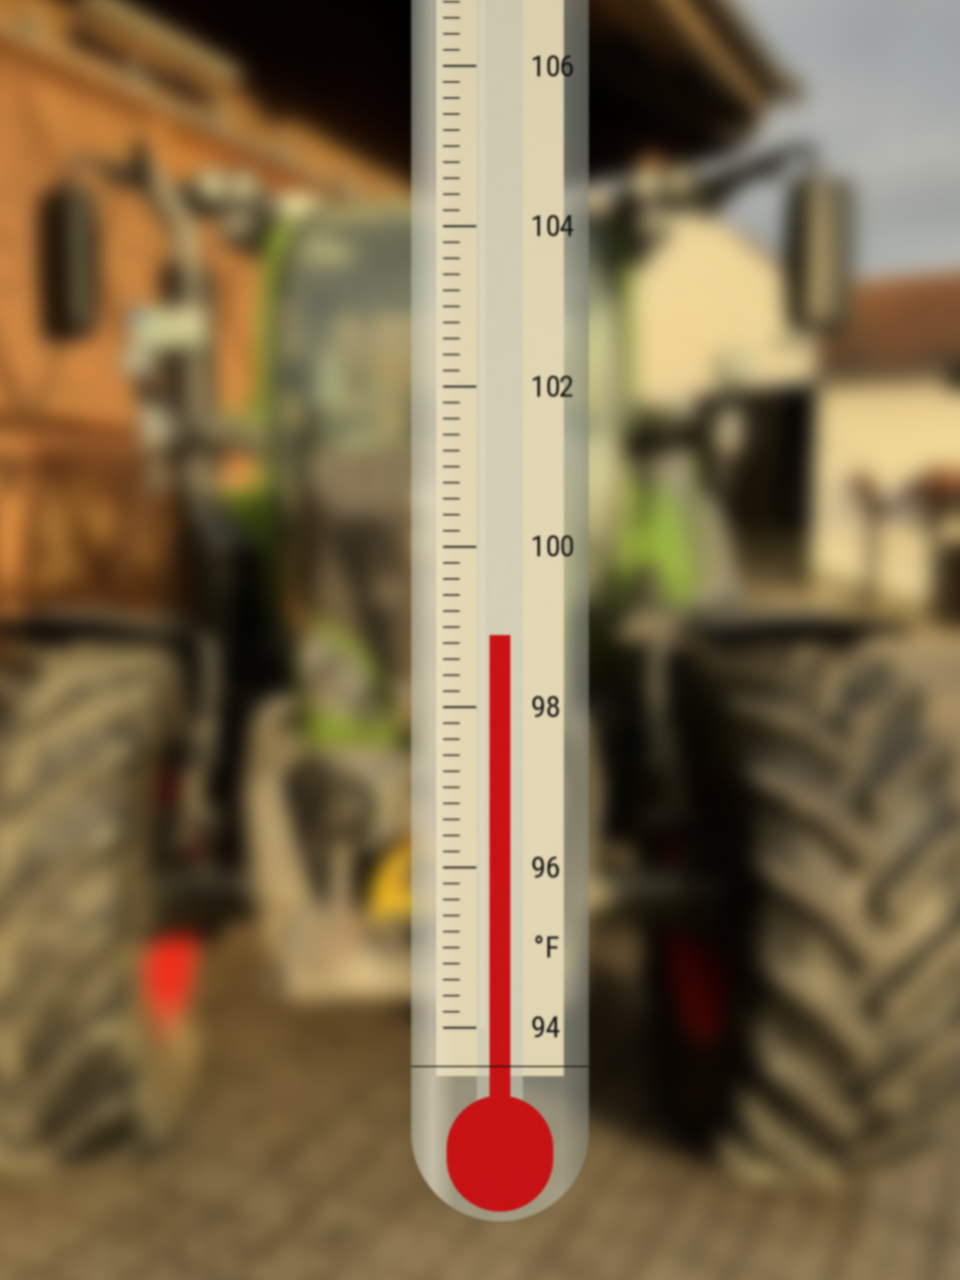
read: **98.9** °F
